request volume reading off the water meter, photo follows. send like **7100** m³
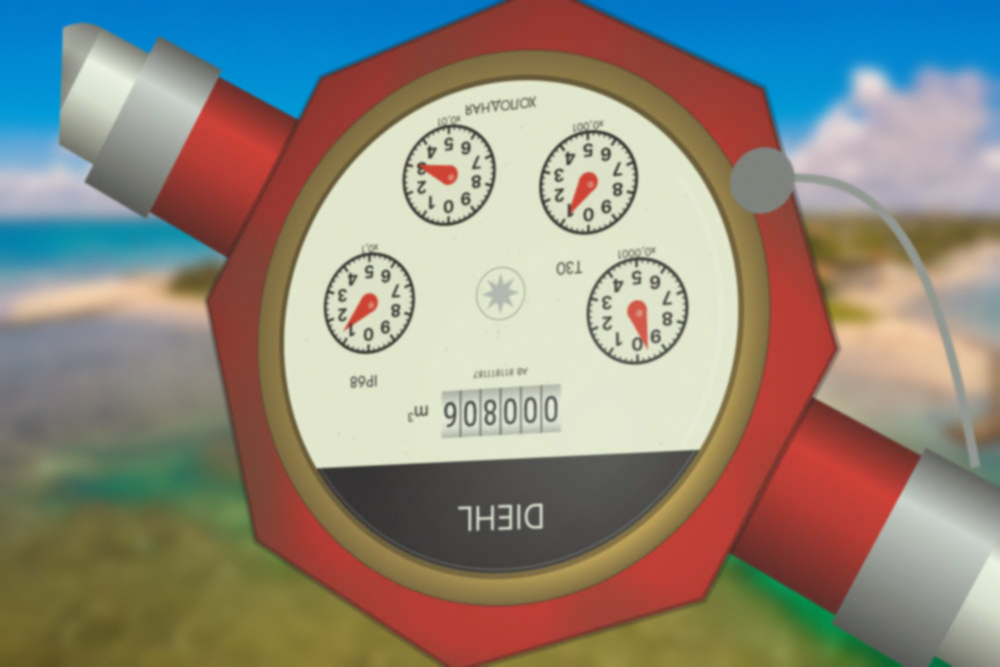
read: **806.1309** m³
